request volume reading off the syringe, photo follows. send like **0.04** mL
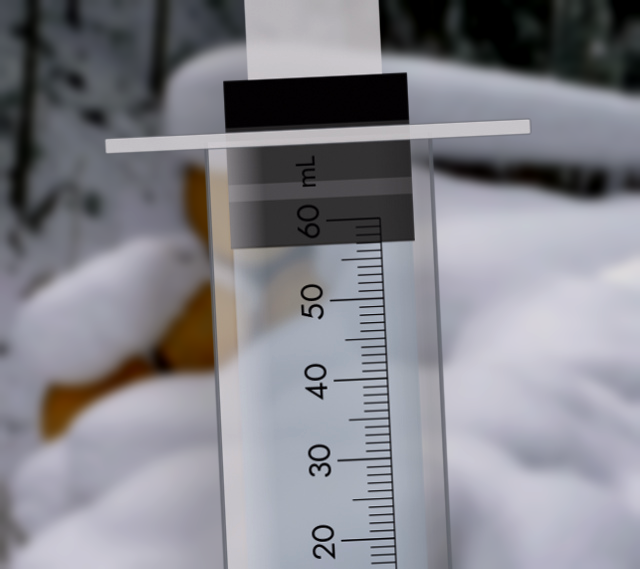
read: **57** mL
